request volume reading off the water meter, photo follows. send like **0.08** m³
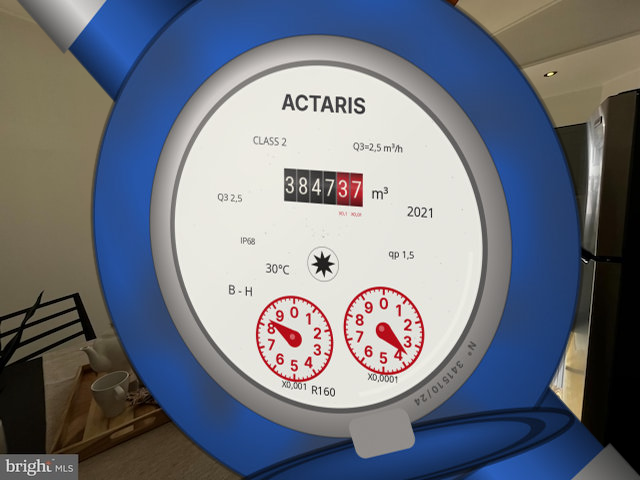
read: **3847.3783** m³
